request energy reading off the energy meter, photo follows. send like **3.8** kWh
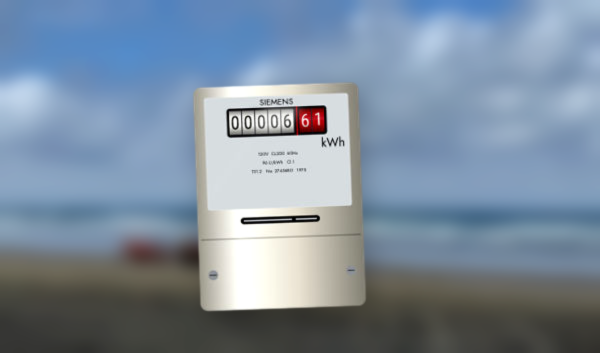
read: **6.61** kWh
